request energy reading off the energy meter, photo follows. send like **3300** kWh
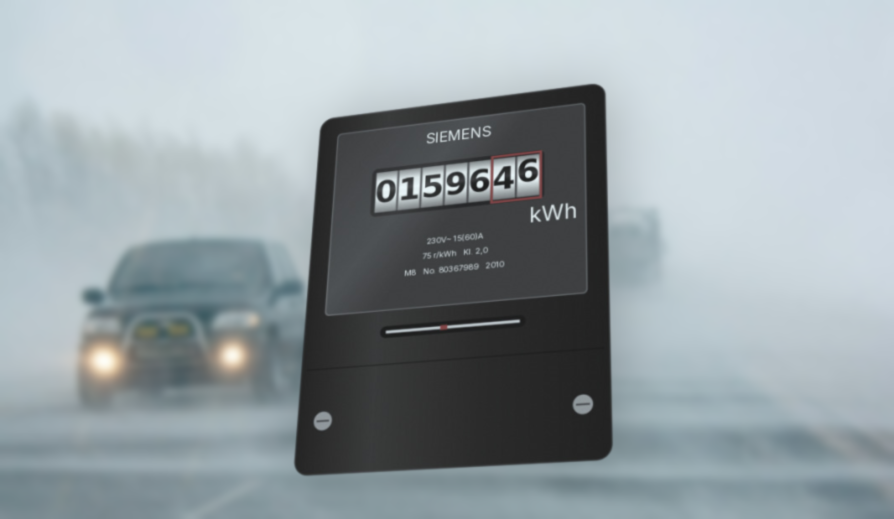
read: **1596.46** kWh
